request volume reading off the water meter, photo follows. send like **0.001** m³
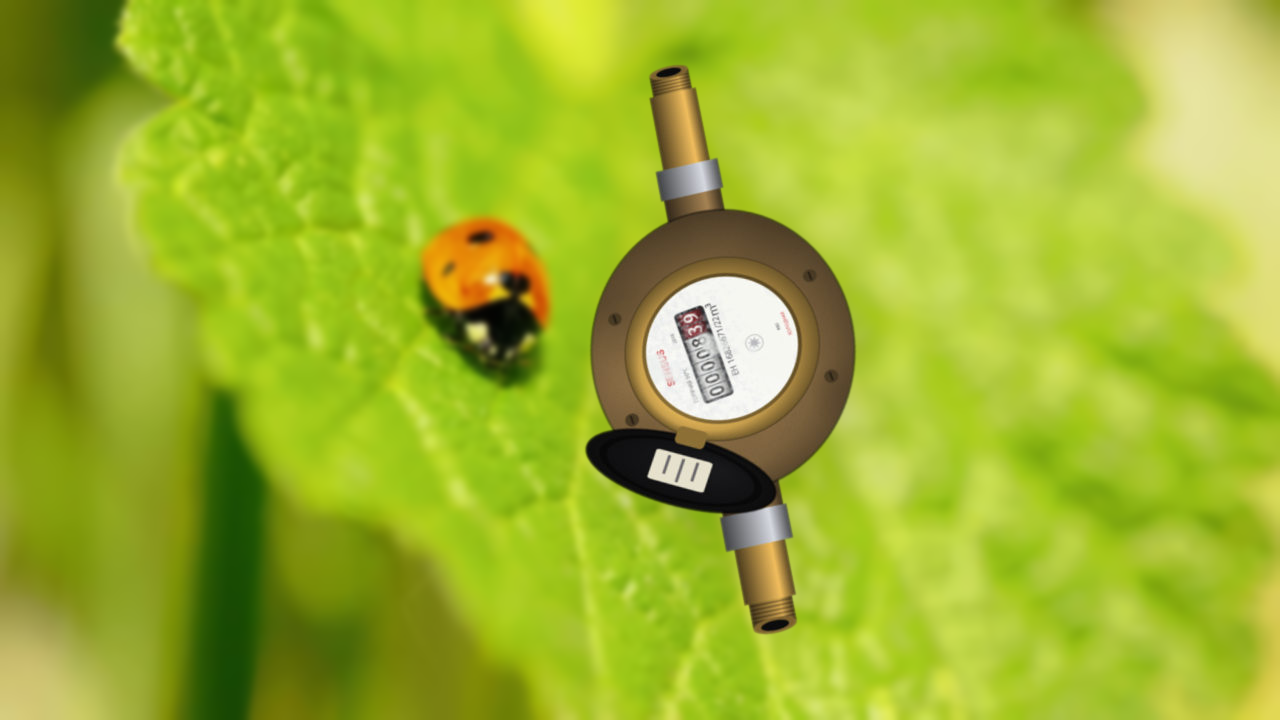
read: **8.39** m³
